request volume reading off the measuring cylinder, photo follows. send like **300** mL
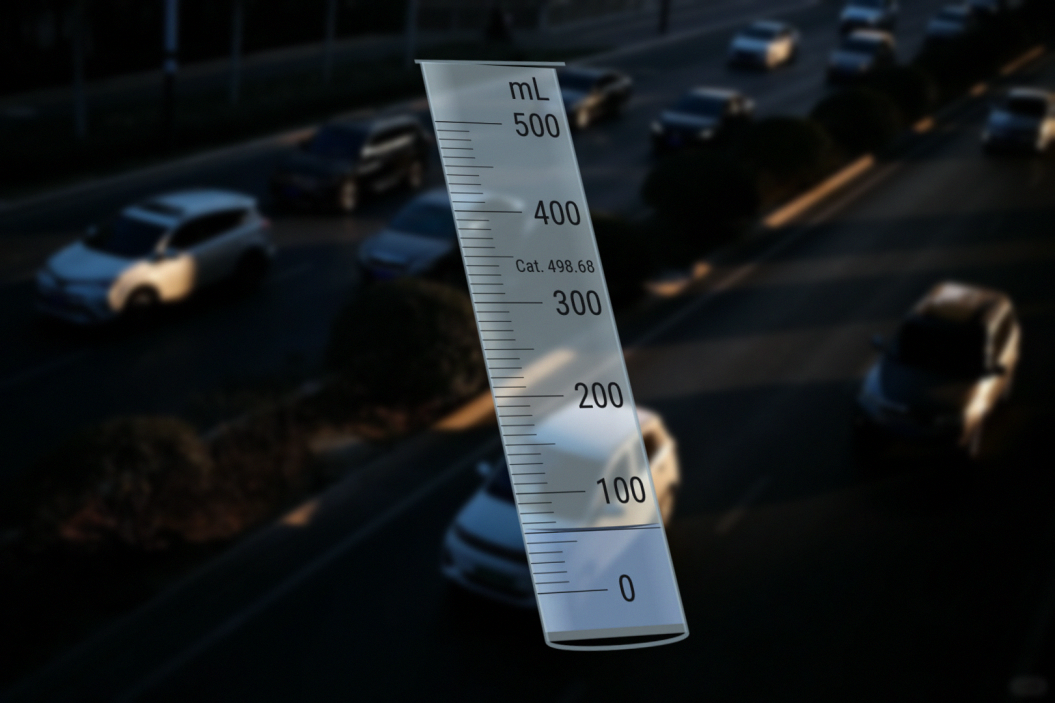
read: **60** mL
